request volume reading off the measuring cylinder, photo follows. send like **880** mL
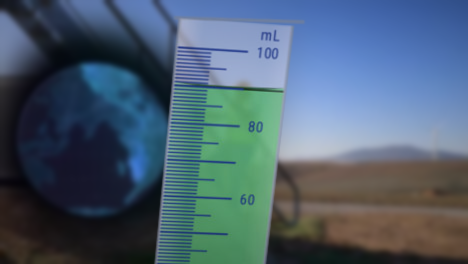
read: **90** mL
